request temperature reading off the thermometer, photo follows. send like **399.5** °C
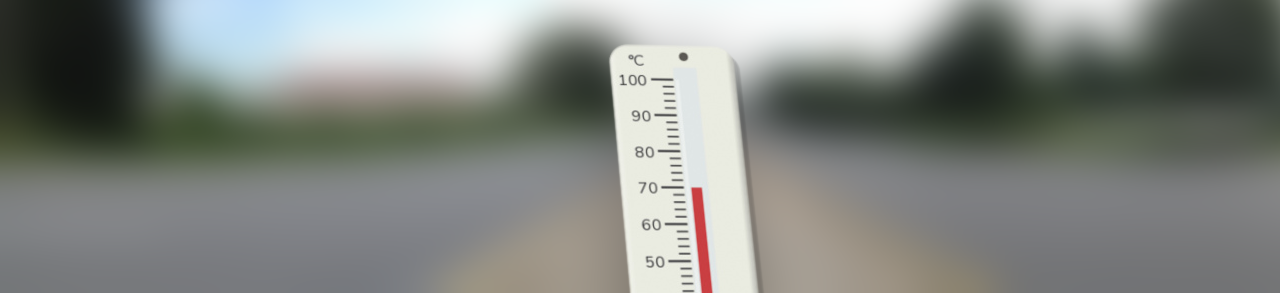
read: **70** °C
